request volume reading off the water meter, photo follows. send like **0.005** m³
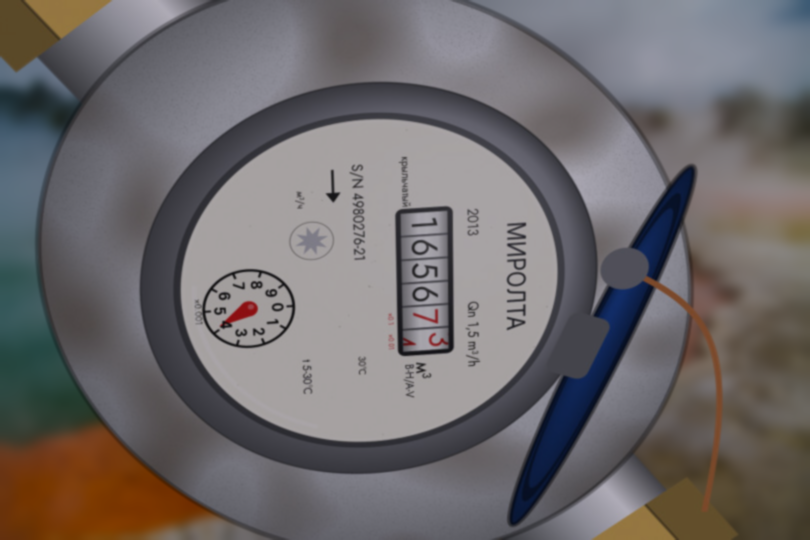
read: **1656.734** m³
